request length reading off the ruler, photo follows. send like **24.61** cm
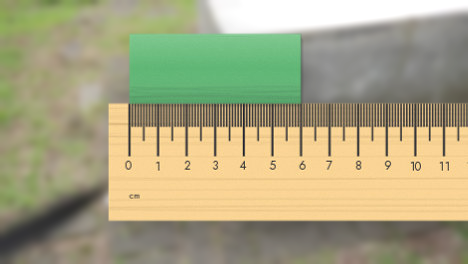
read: **6** cm
